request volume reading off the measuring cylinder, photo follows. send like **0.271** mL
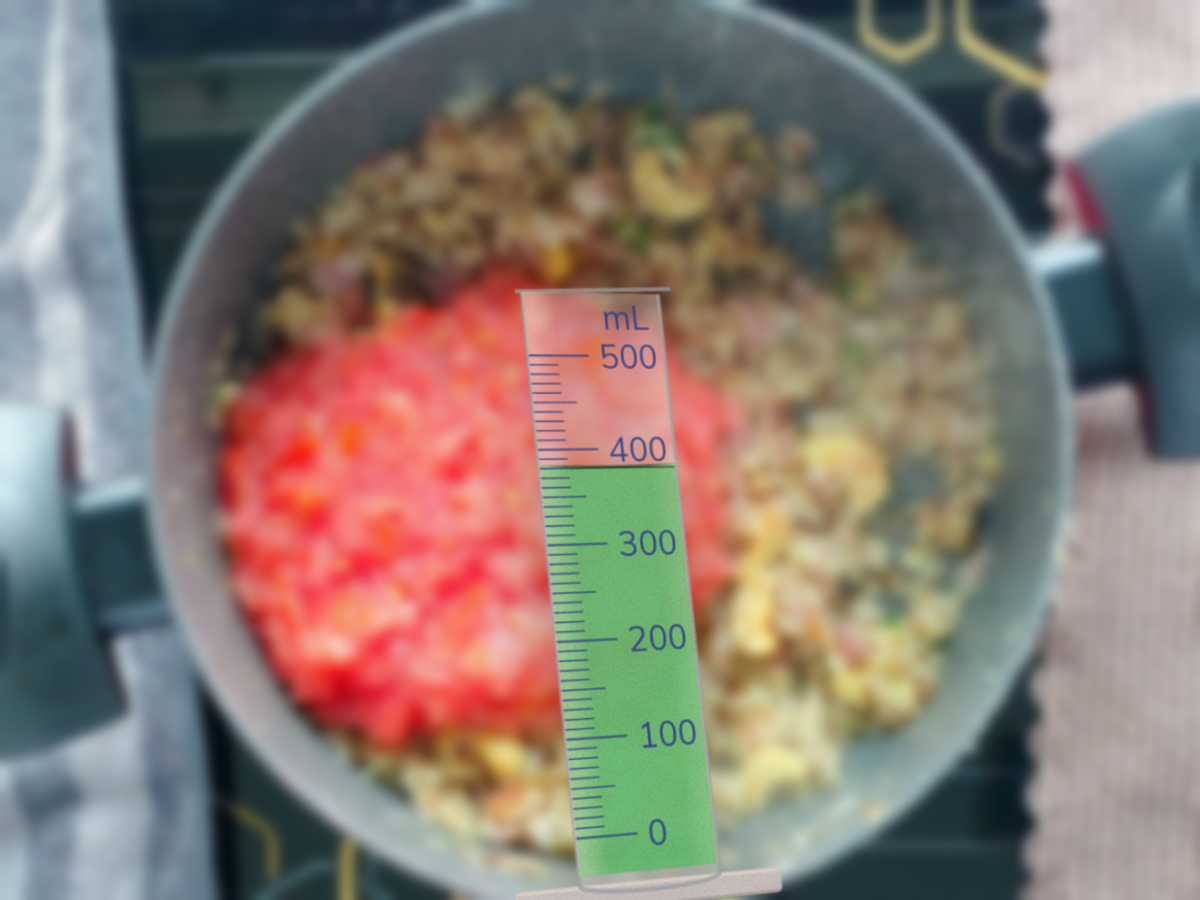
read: **380** mL
